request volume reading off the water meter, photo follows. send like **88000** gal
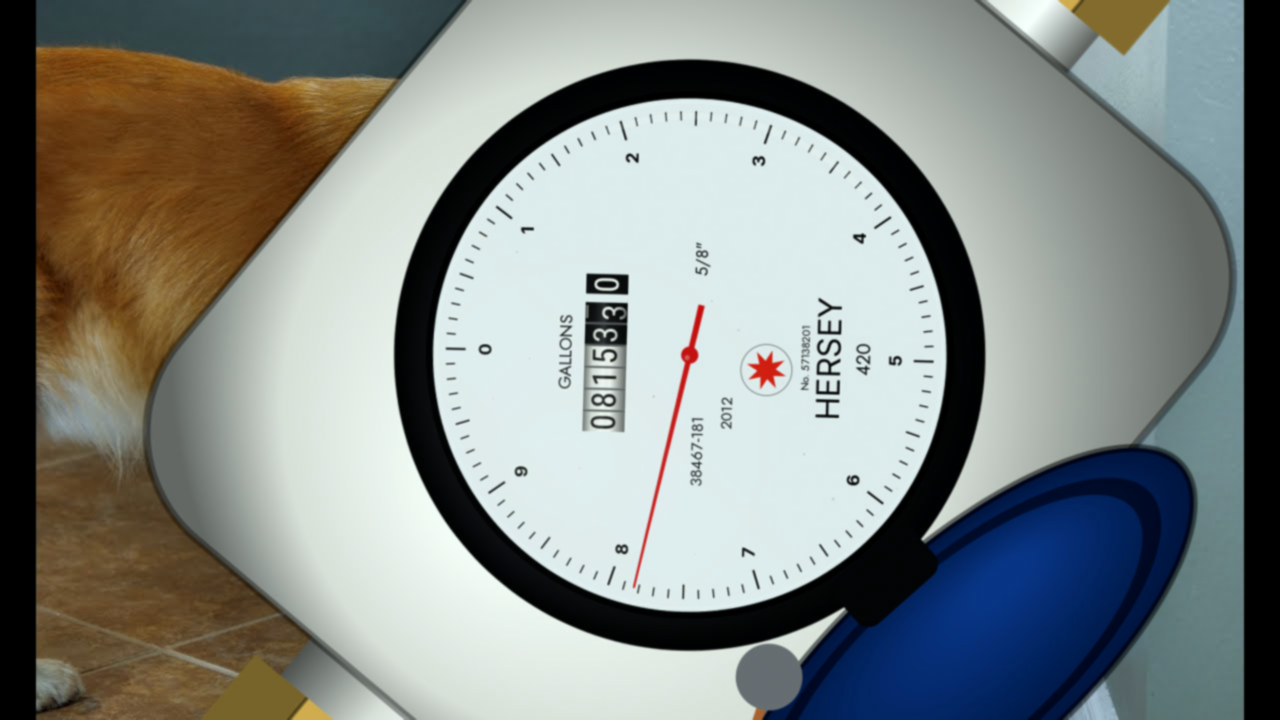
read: **815327.8** gal
